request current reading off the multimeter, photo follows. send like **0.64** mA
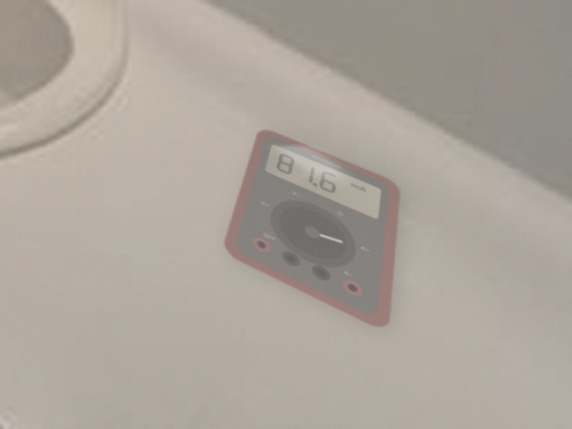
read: **81.6** mA
